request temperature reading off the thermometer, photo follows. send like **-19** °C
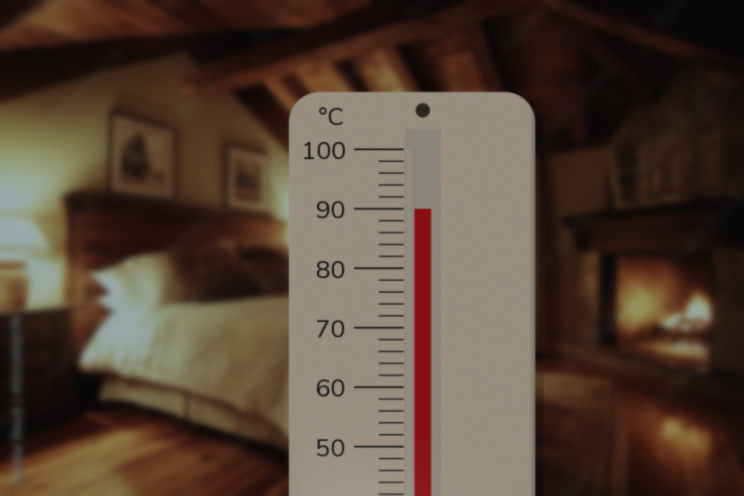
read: **90** °C
